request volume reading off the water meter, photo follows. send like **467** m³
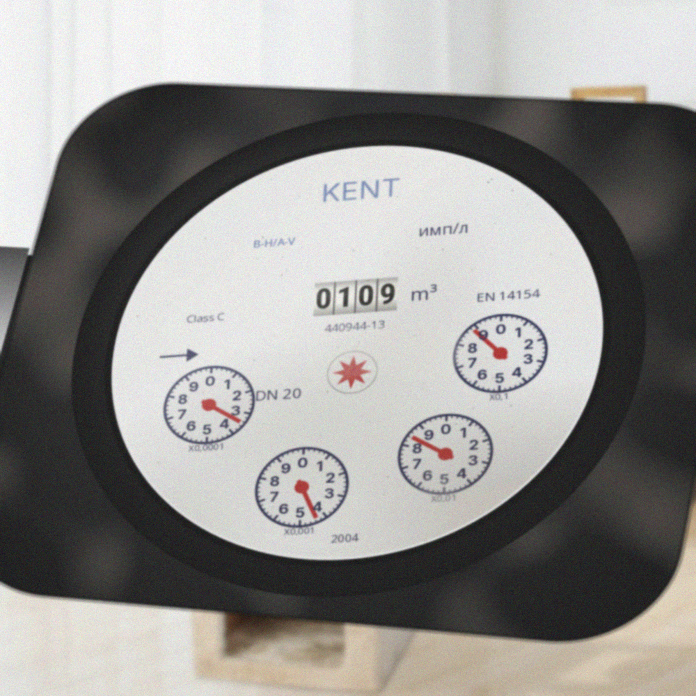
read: **109.8843** m³
